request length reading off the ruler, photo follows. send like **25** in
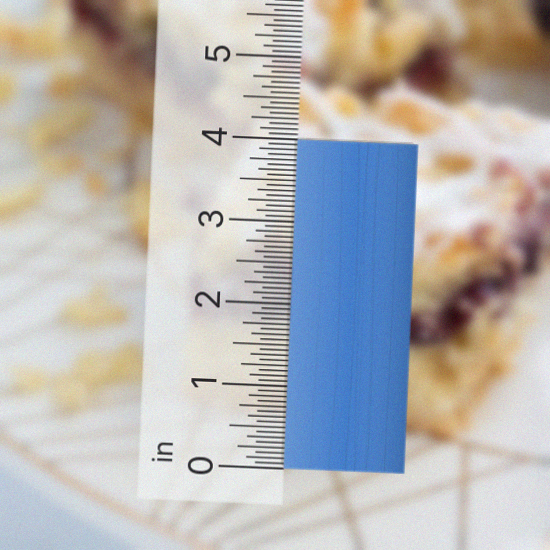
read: **4** in
